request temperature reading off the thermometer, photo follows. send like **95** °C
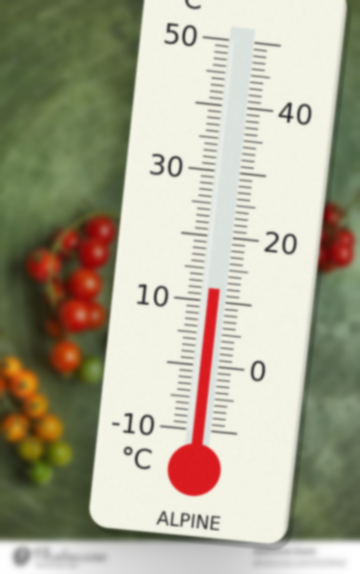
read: **12** °C
